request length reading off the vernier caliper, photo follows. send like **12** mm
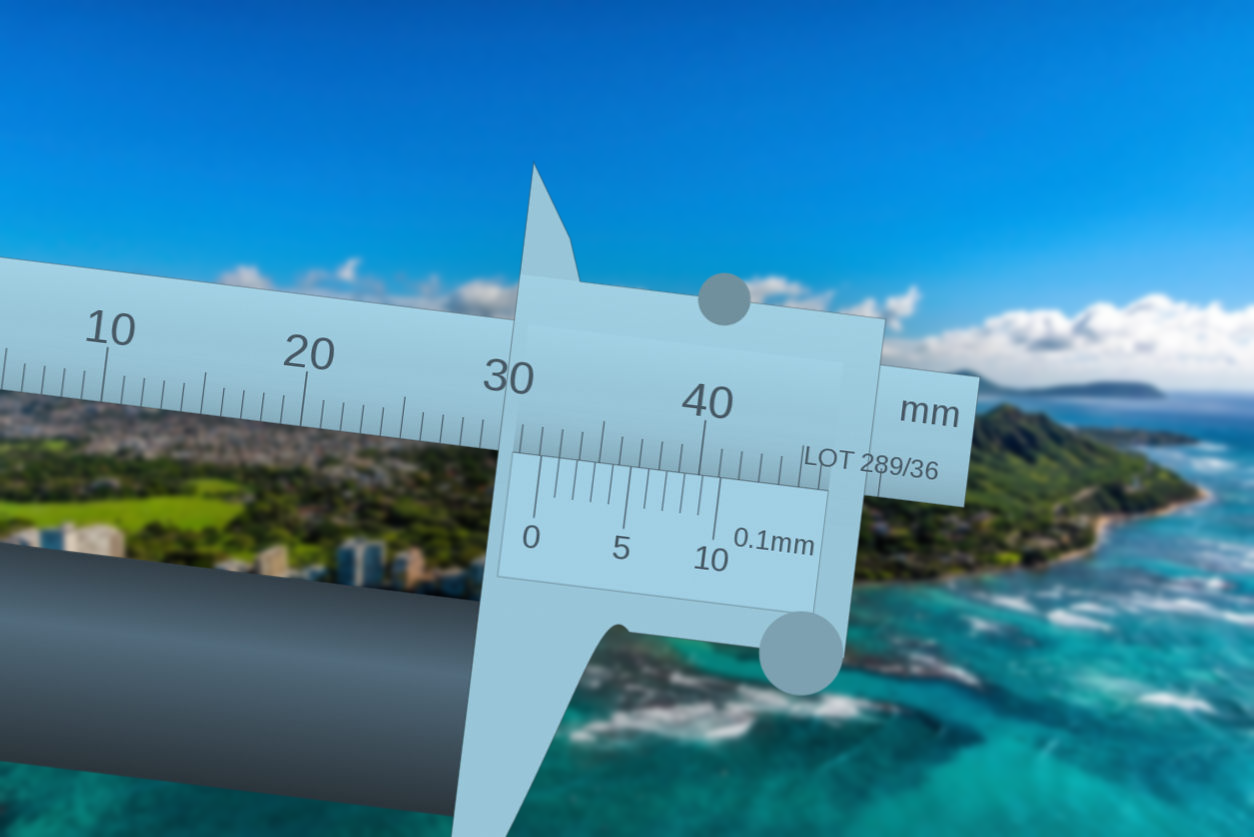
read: **32.1** mm
